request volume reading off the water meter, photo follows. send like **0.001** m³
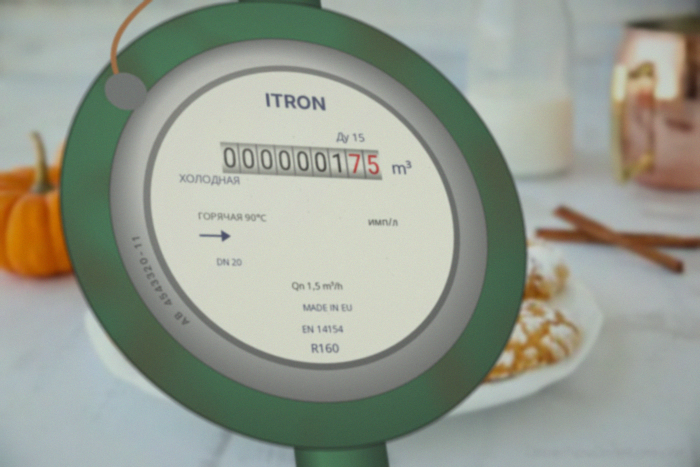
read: **1.75** m³
